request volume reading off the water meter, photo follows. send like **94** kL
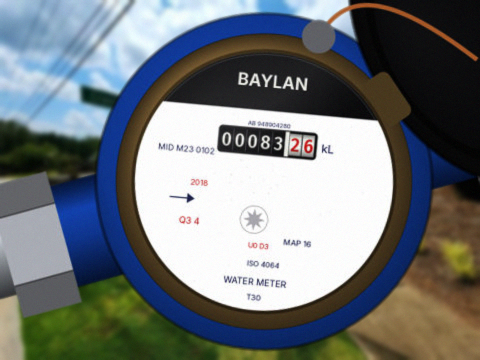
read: **83.26** kL
